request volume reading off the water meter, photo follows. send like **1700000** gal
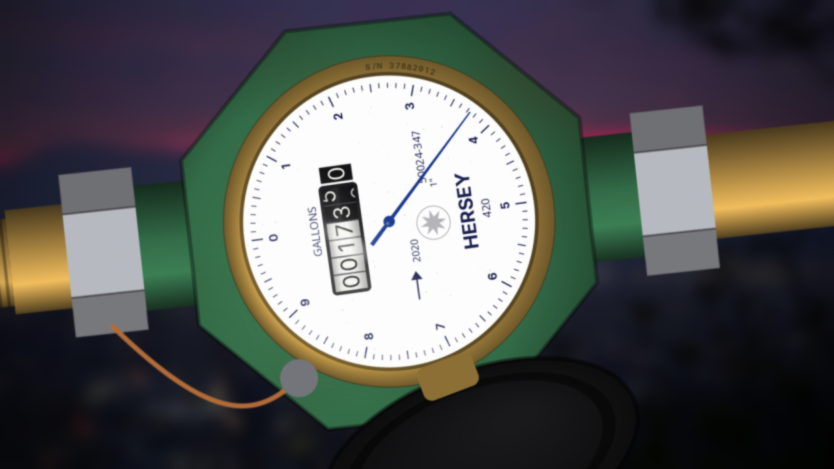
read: **17353.7** gal
